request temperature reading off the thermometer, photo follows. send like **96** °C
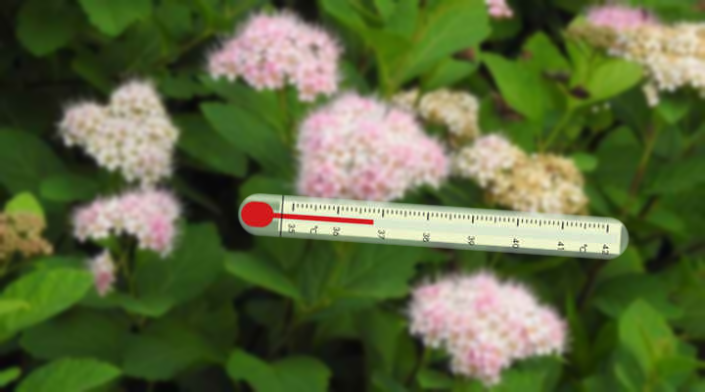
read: **36.8** °C
